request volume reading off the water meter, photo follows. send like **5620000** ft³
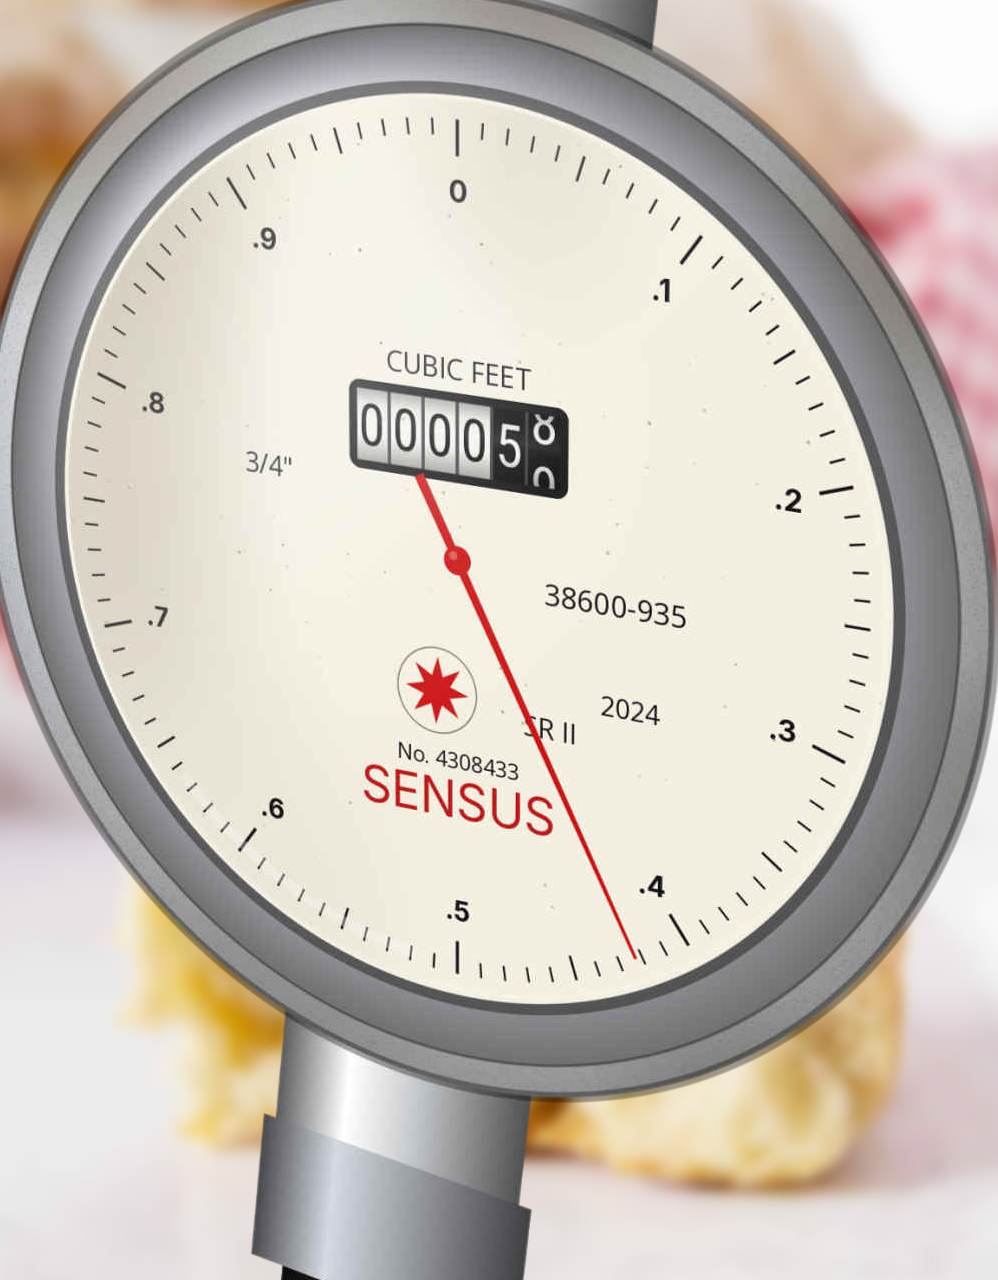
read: **58.42** ft³
